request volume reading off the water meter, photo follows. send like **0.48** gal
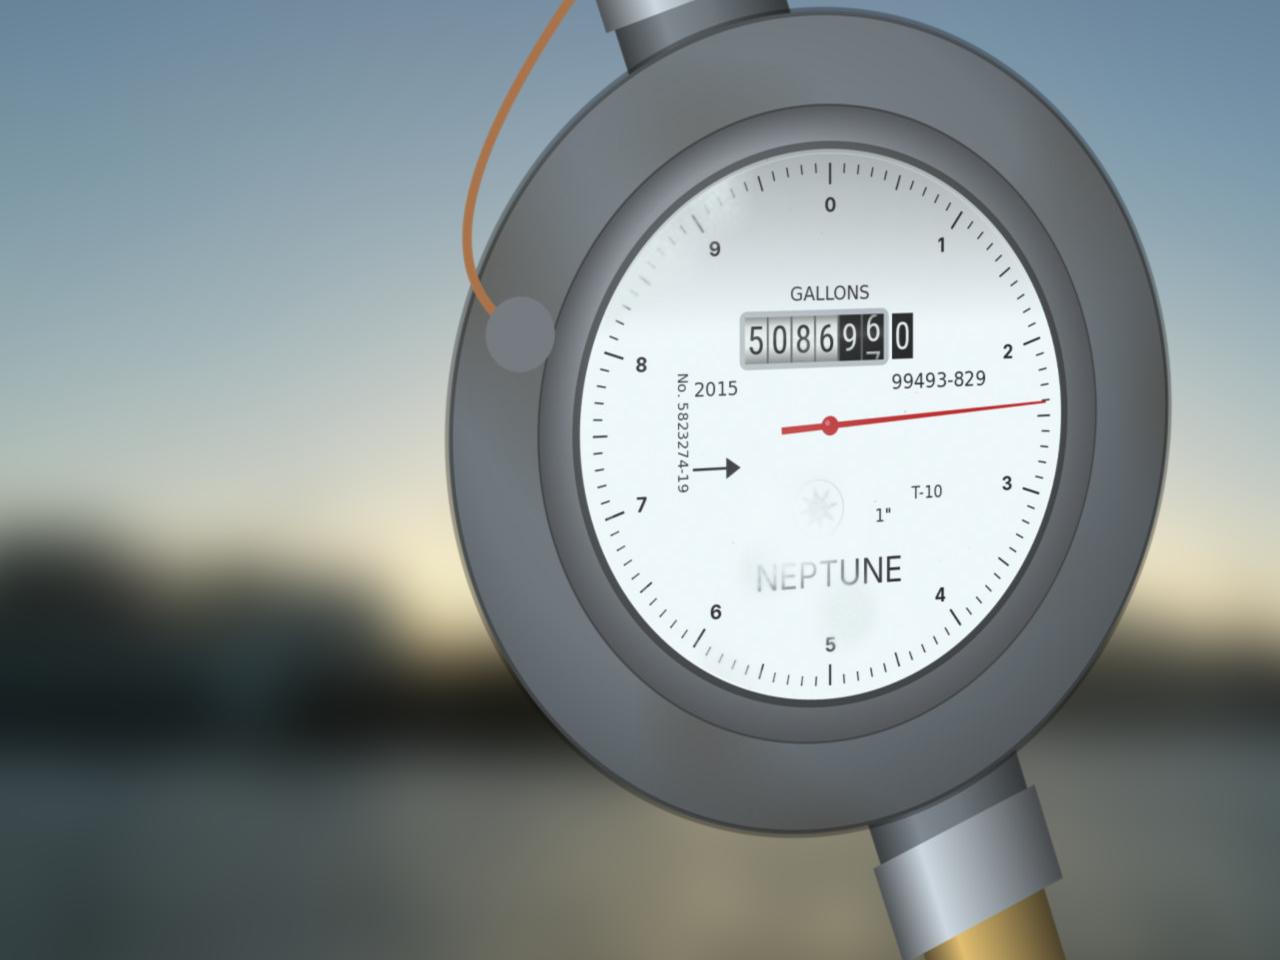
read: **5086962.4** gal
